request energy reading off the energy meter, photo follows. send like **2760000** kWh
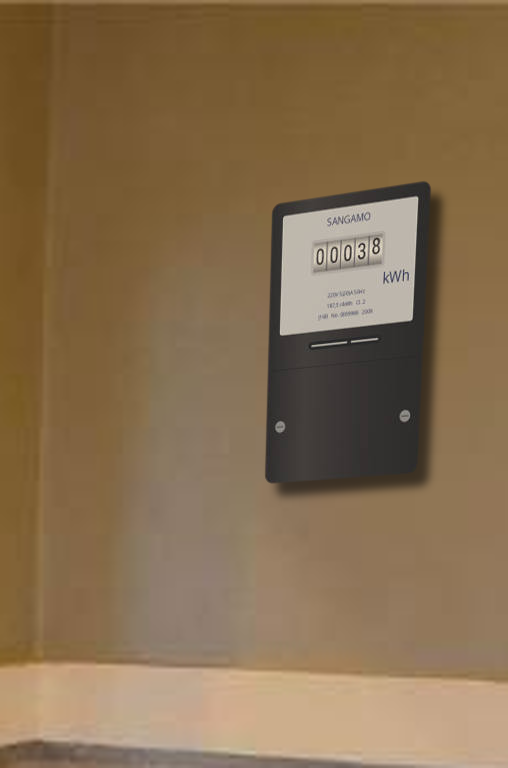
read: **38** kWh
